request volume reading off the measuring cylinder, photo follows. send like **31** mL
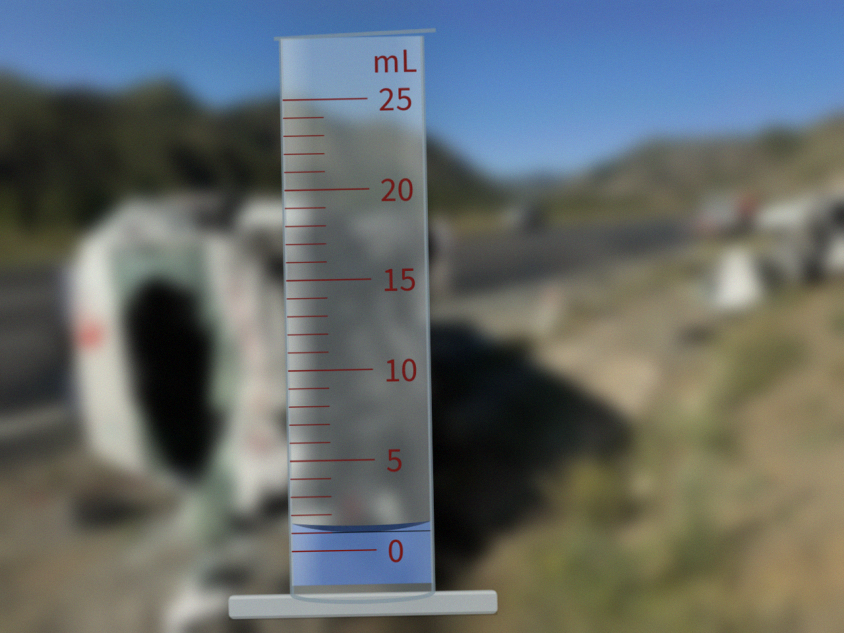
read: **1** mL
